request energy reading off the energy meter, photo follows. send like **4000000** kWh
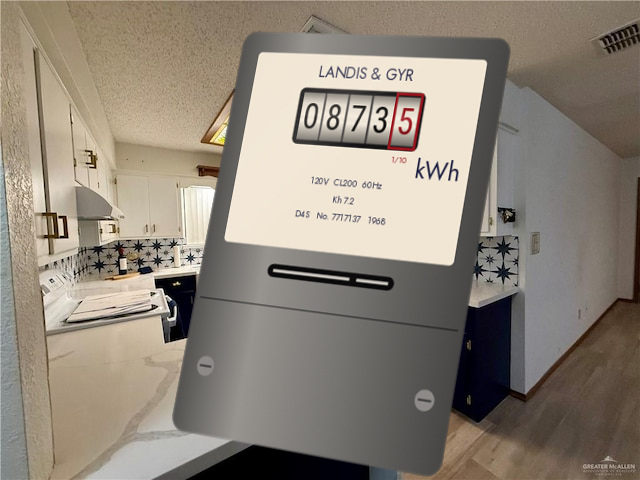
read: **873.5** kWh
